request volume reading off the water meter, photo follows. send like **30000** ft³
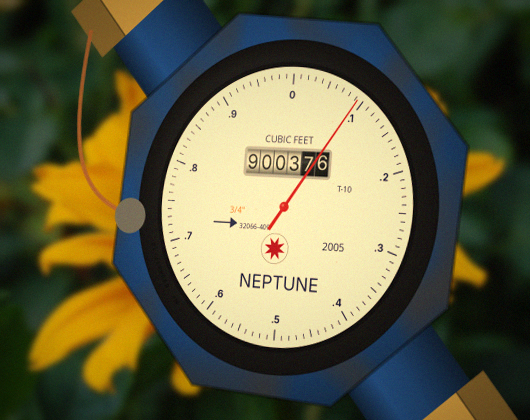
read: **900376.09** ft³
